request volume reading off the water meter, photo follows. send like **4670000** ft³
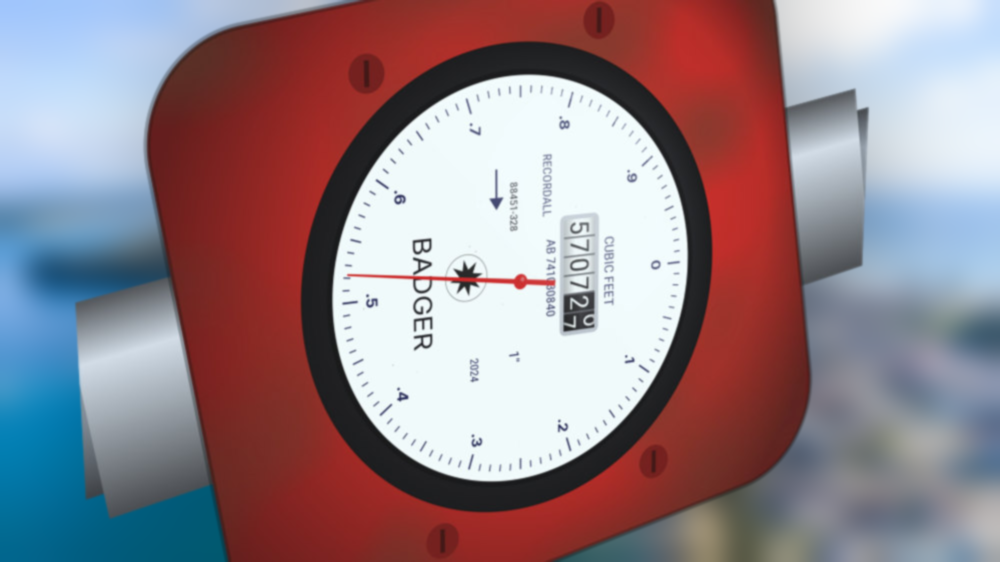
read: **570726.52** ft³
